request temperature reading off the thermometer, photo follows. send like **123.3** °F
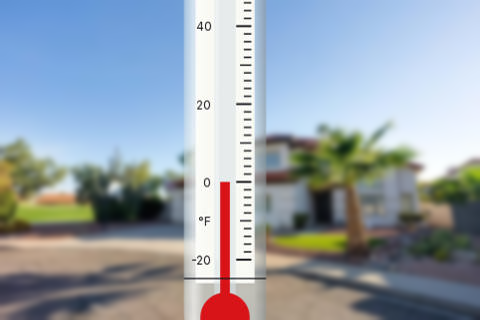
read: **0** °F
